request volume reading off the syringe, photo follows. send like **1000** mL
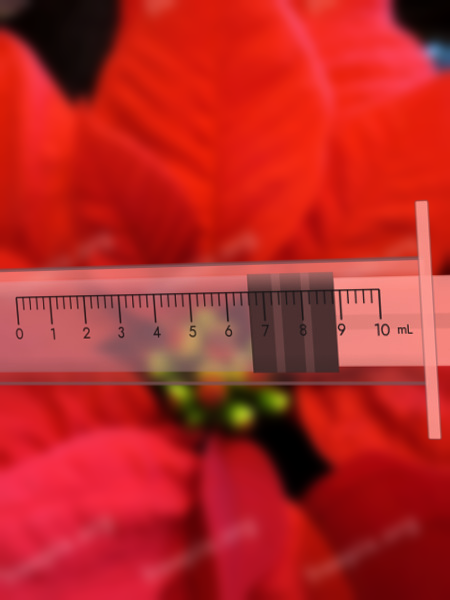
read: **6.6** mL
